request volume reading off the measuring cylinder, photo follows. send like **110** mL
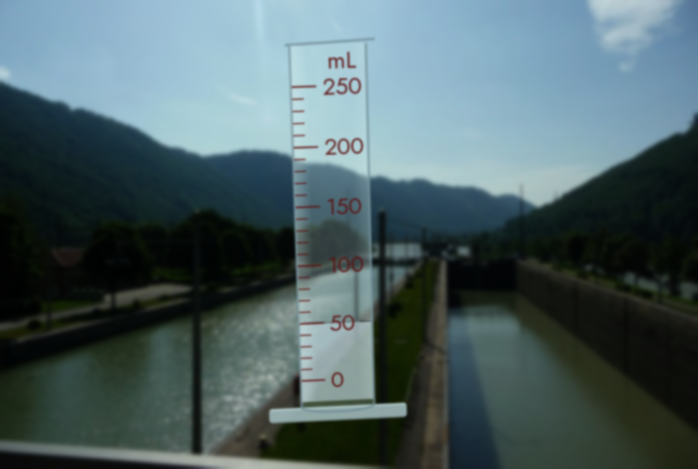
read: **50** mL
